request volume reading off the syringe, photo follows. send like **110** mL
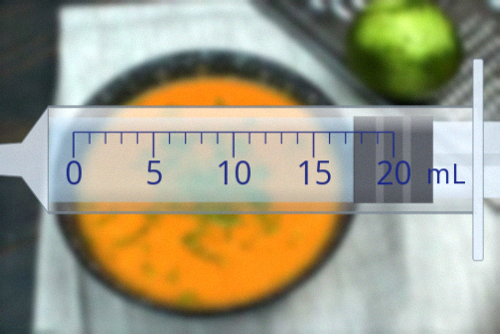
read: **17.5** mL
